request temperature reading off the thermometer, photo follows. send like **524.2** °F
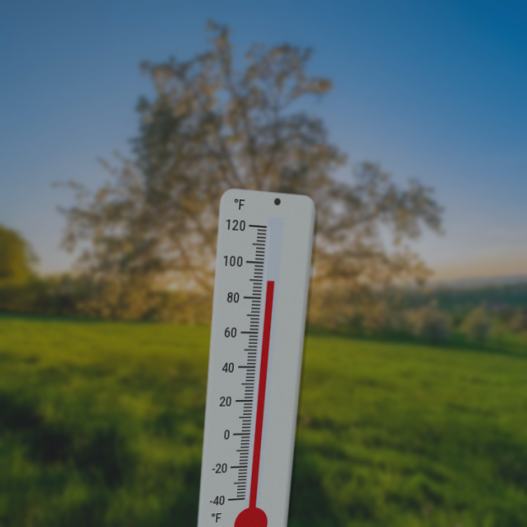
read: **90** °F
